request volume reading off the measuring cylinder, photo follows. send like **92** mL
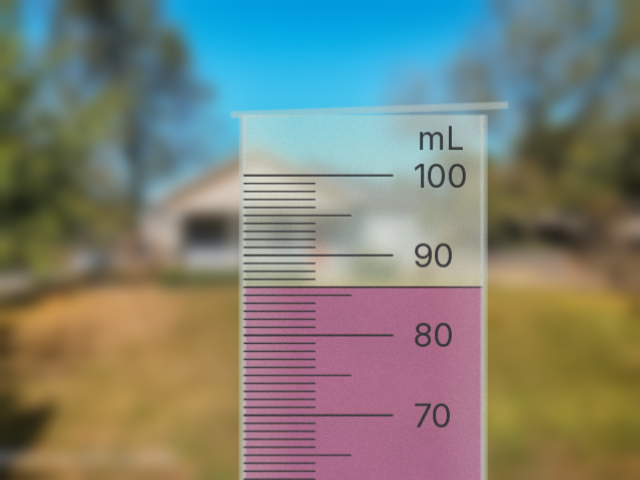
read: **86** mL
